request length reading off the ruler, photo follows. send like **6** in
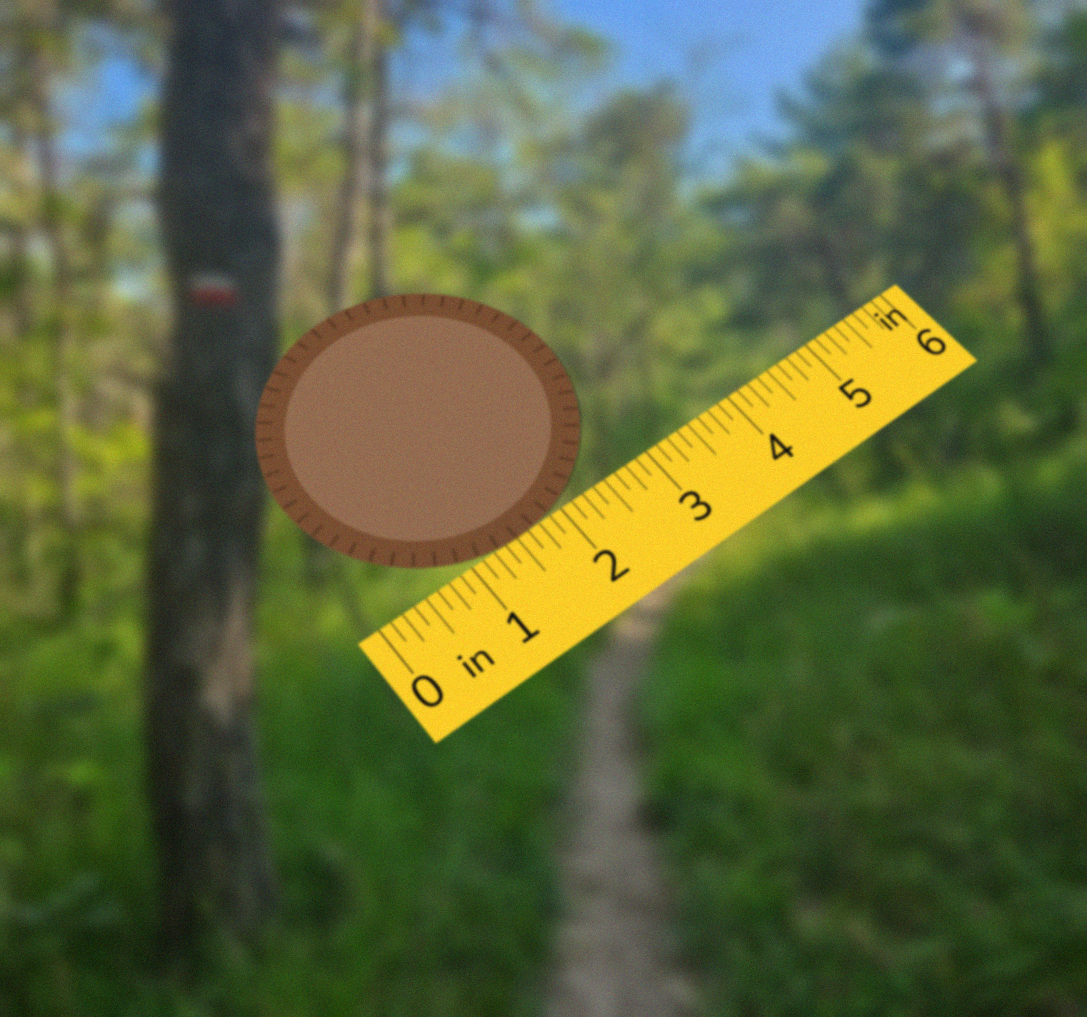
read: **3** in
